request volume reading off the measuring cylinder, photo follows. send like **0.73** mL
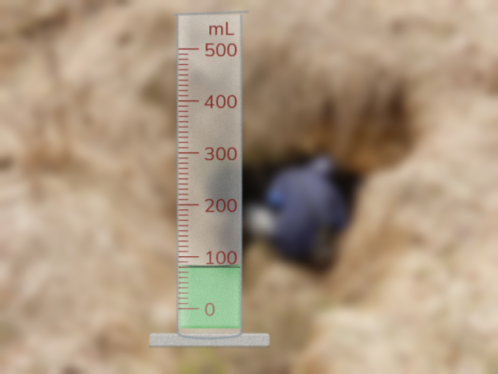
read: **80** mL
